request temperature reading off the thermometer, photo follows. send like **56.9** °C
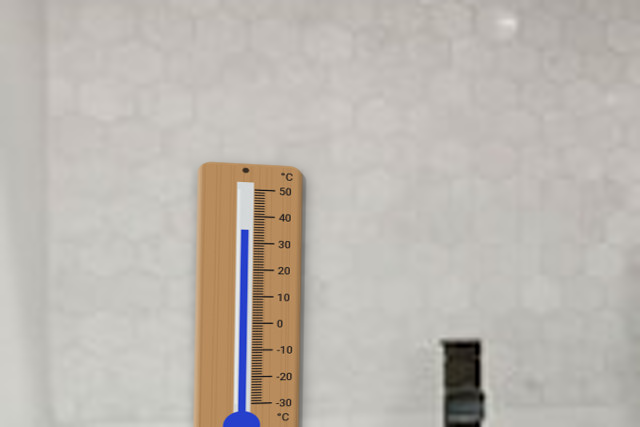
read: **35** °C
